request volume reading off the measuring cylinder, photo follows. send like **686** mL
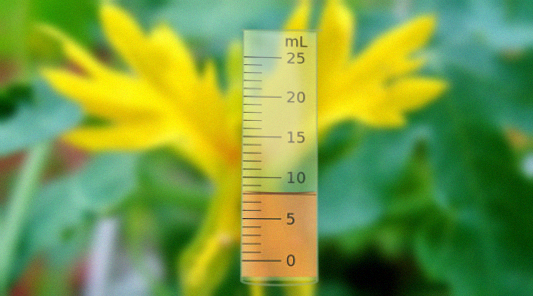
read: **8** mL
